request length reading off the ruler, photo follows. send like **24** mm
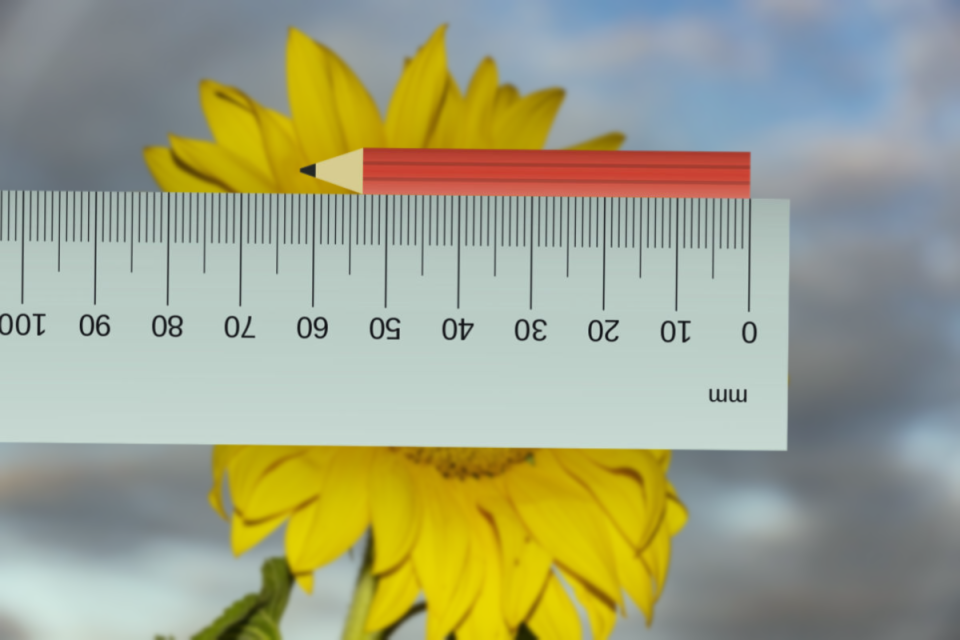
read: **62** mm
